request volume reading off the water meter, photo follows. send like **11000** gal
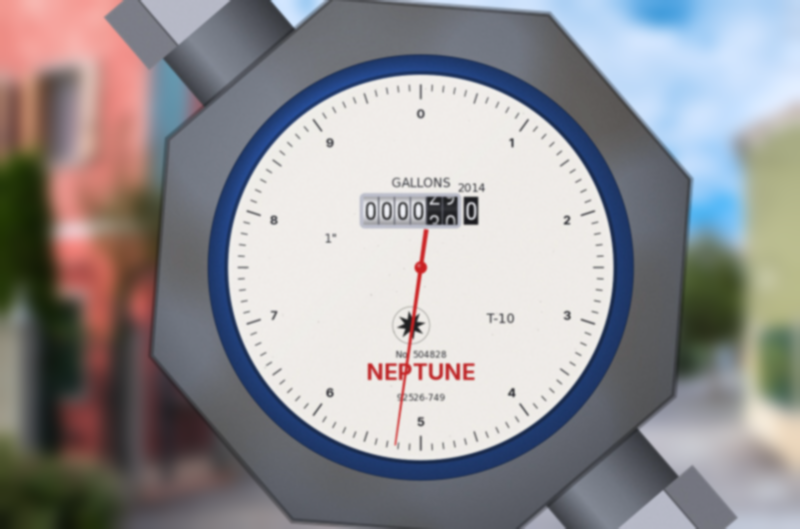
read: **295.2** gal
